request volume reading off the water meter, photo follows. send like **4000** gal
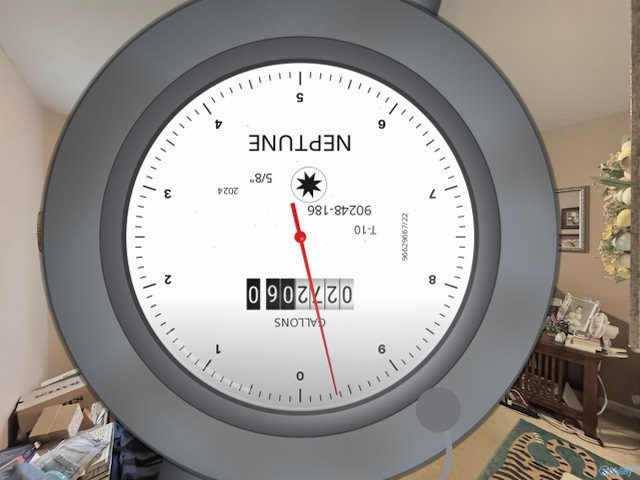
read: **272059.6** gal
